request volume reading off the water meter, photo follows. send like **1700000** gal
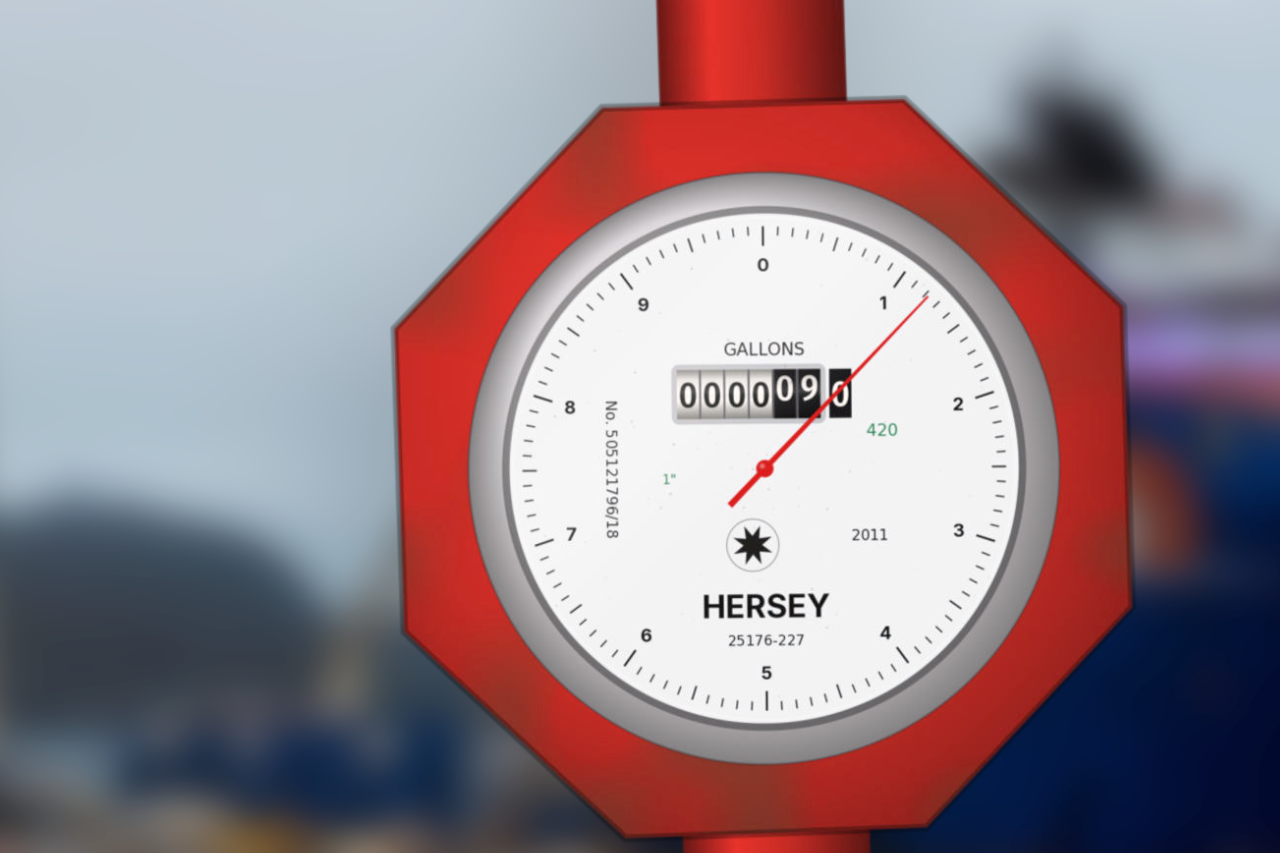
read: **91.2** gal
